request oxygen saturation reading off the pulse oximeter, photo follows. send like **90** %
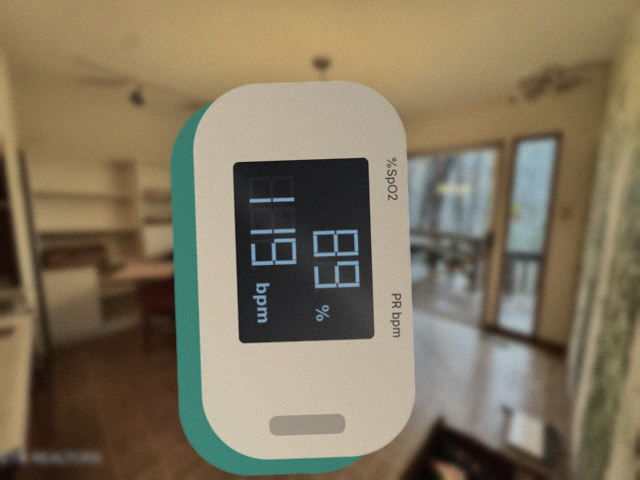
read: **89** %
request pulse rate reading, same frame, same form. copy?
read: **119** bpm
